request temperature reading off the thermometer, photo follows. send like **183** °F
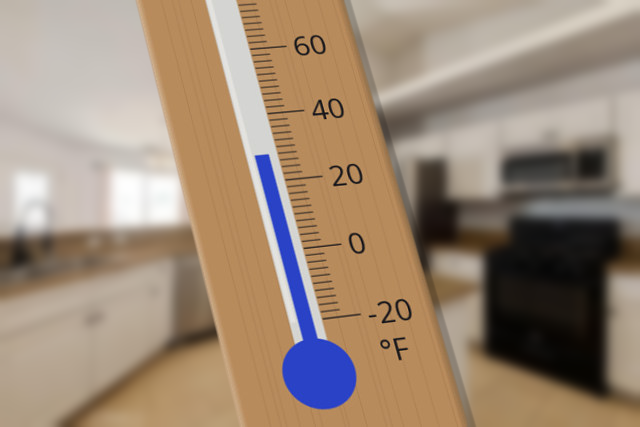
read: **28** °F
